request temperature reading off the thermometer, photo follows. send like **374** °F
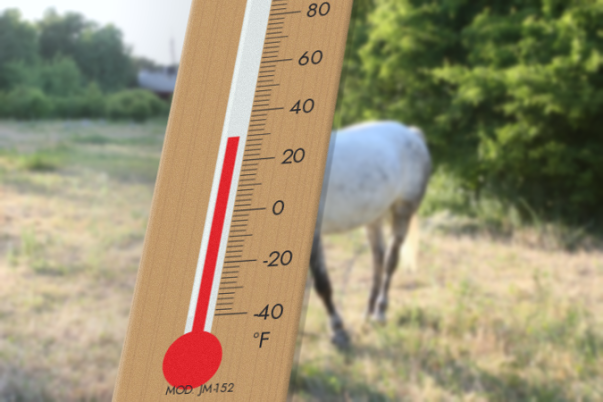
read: **30** °F
